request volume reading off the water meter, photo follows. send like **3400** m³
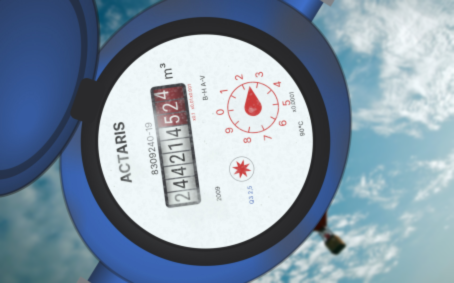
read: **244214.5242** m³
